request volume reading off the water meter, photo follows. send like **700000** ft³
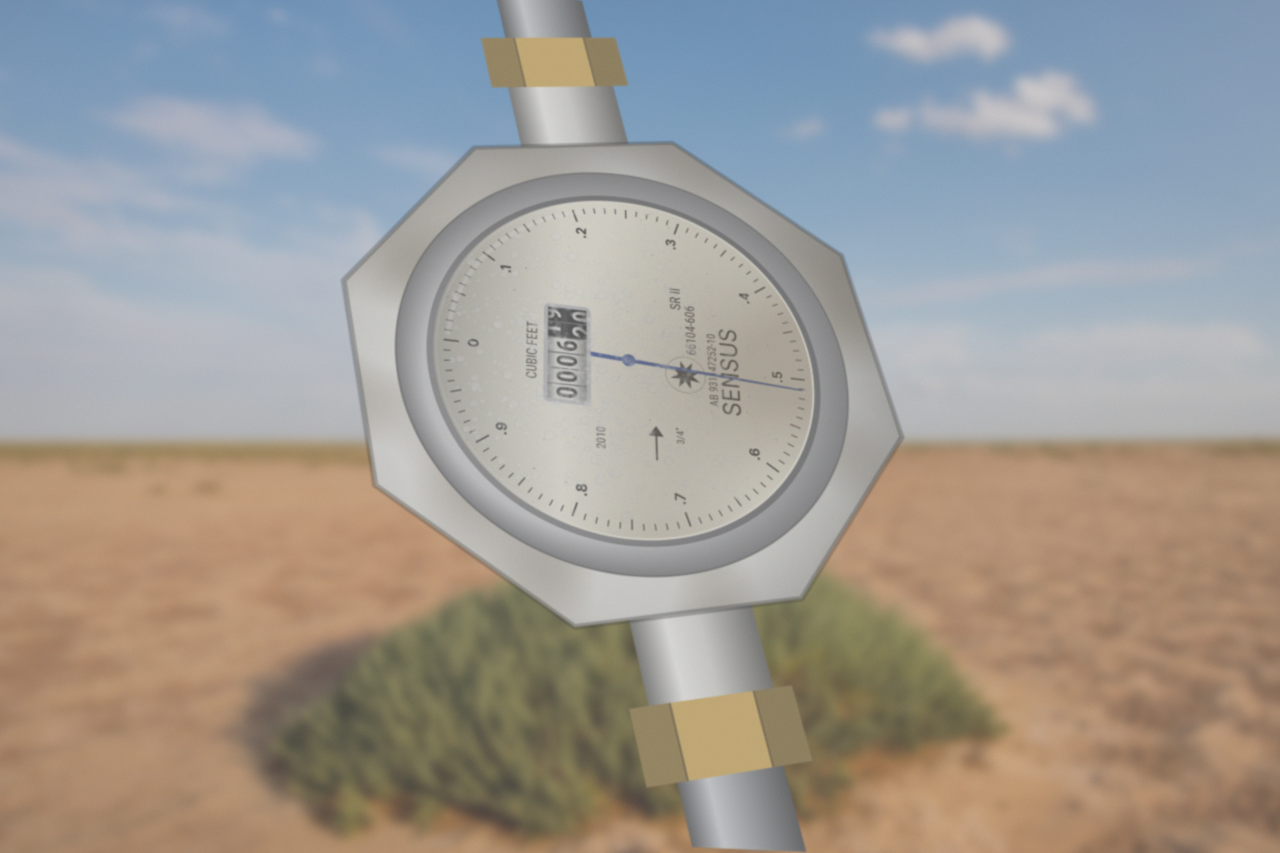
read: **619.51** ft³
